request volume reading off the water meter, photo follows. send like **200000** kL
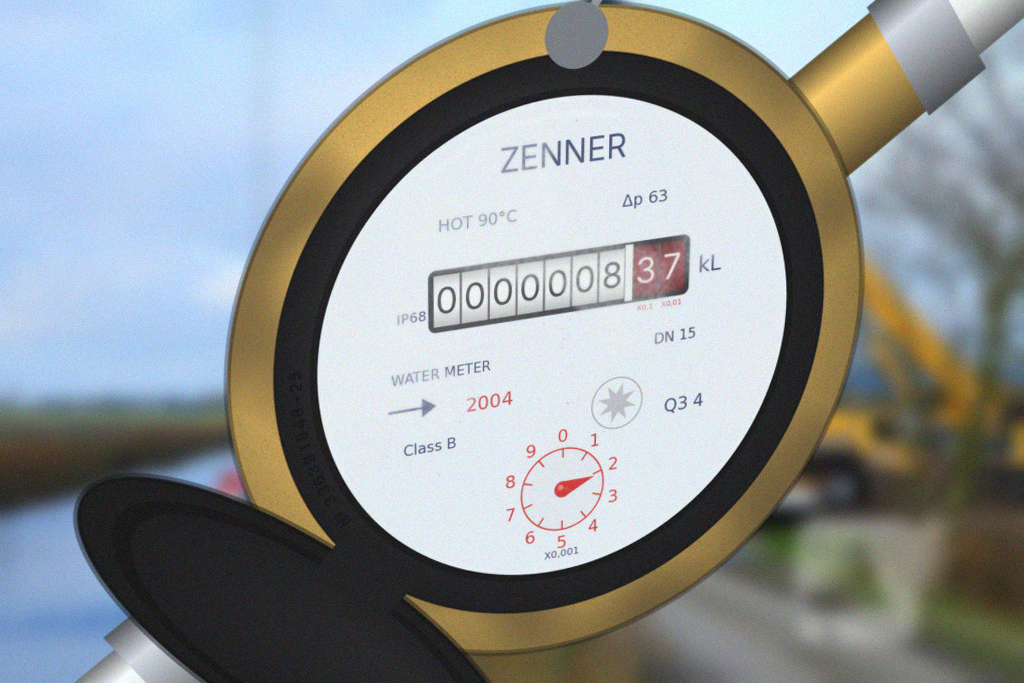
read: **8.372** kL
